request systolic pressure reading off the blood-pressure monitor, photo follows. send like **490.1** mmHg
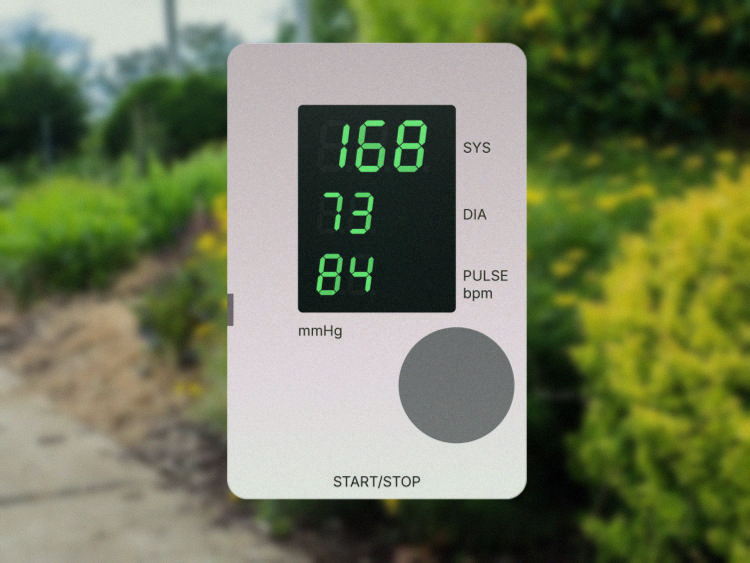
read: **168** mmHg
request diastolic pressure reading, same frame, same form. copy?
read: **73** mmHg
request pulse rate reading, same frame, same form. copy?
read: **84** bpm
